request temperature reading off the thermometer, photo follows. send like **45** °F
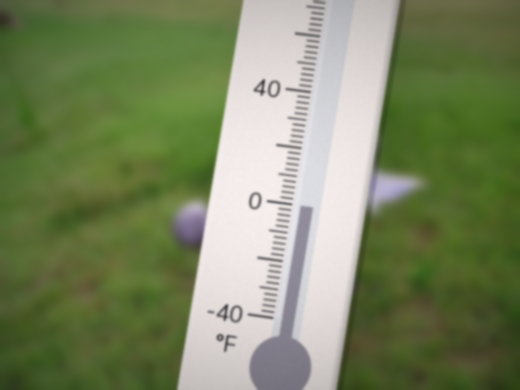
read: **0** °F
